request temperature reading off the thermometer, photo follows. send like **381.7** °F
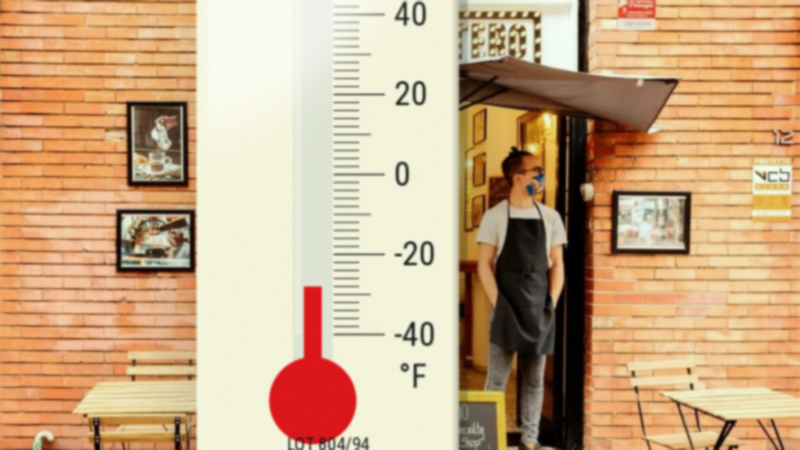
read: **-28** °F
